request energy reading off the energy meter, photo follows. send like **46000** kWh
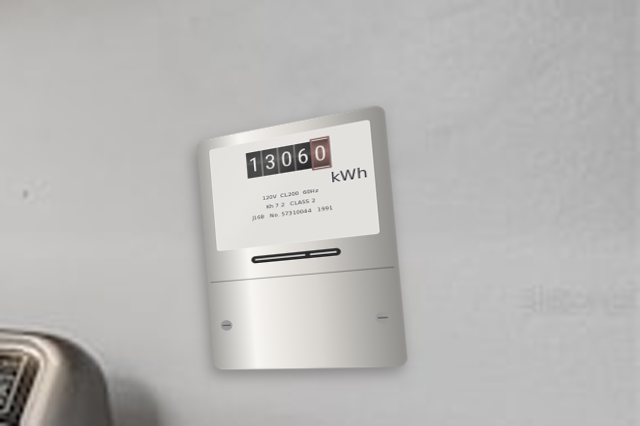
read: **1306.0** kWh
